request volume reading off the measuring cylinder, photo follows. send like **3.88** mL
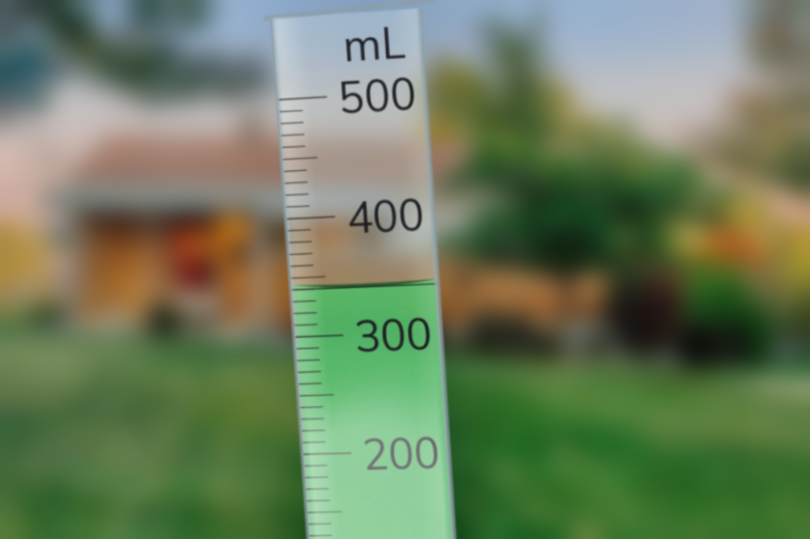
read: **340** mL
